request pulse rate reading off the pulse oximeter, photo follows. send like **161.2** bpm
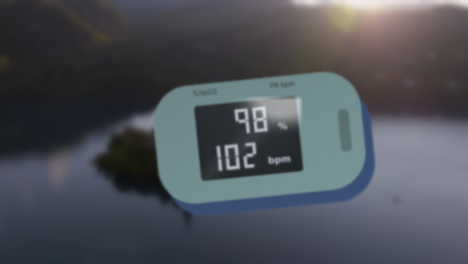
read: **102** bpm
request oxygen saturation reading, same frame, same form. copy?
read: **98** %
